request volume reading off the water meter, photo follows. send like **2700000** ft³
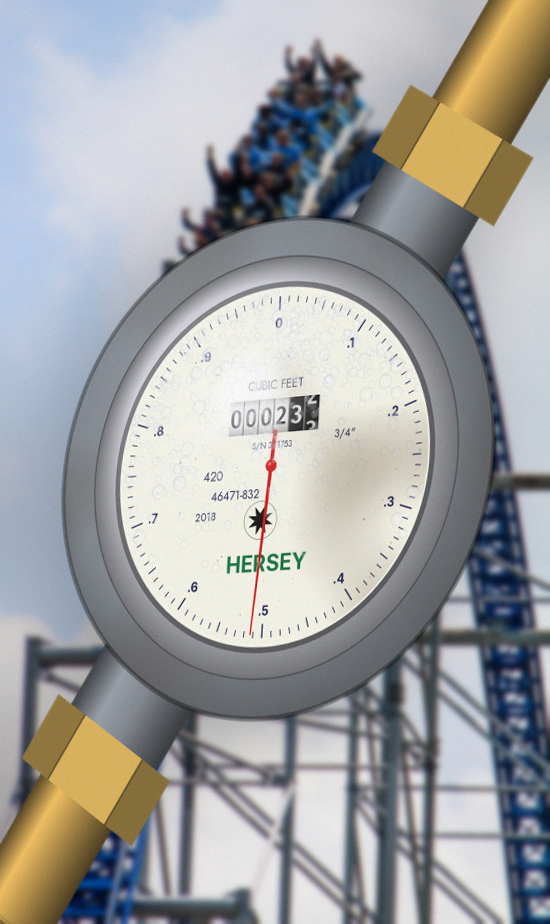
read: **232.51** ft³
